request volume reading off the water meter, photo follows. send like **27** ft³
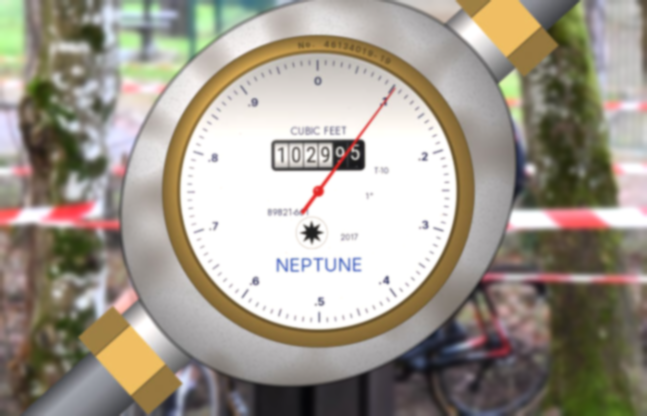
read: **102995.10** ft³
